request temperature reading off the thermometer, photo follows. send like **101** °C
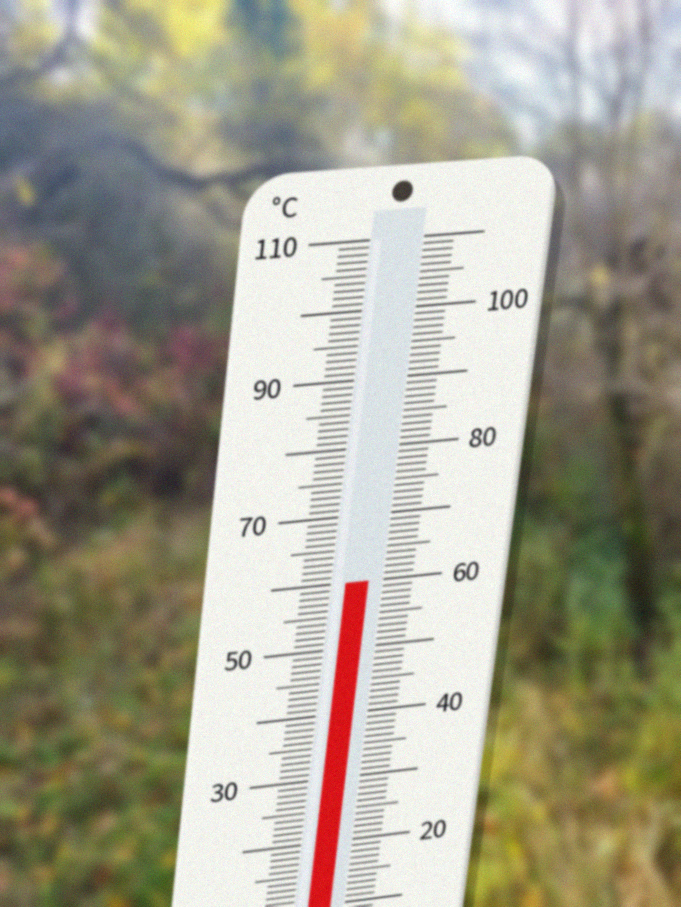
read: **60** °C
